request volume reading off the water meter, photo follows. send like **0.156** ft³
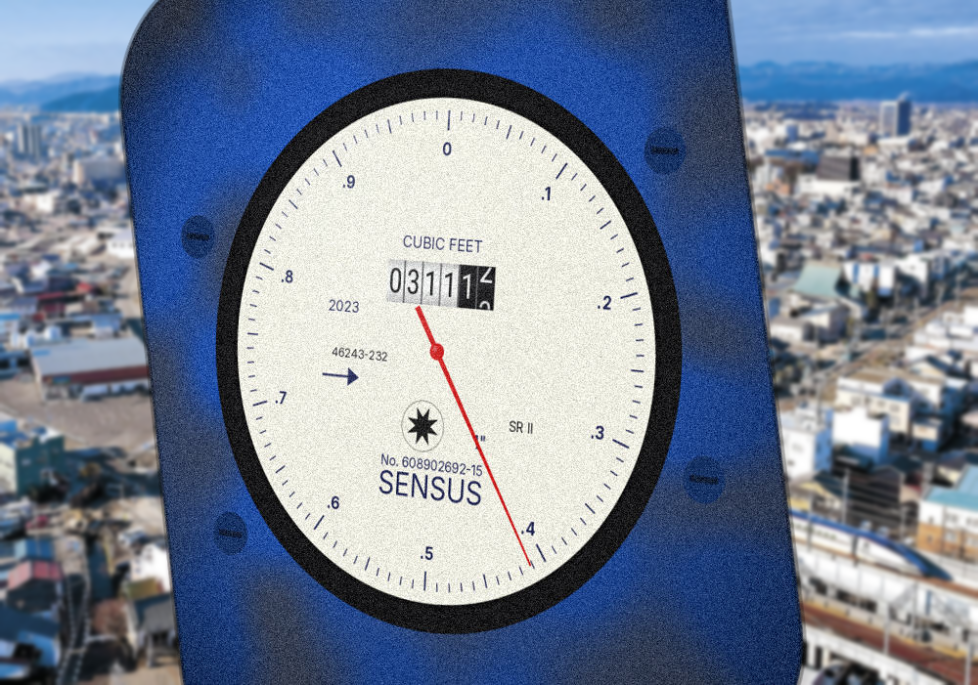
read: **31112.41** ft³
